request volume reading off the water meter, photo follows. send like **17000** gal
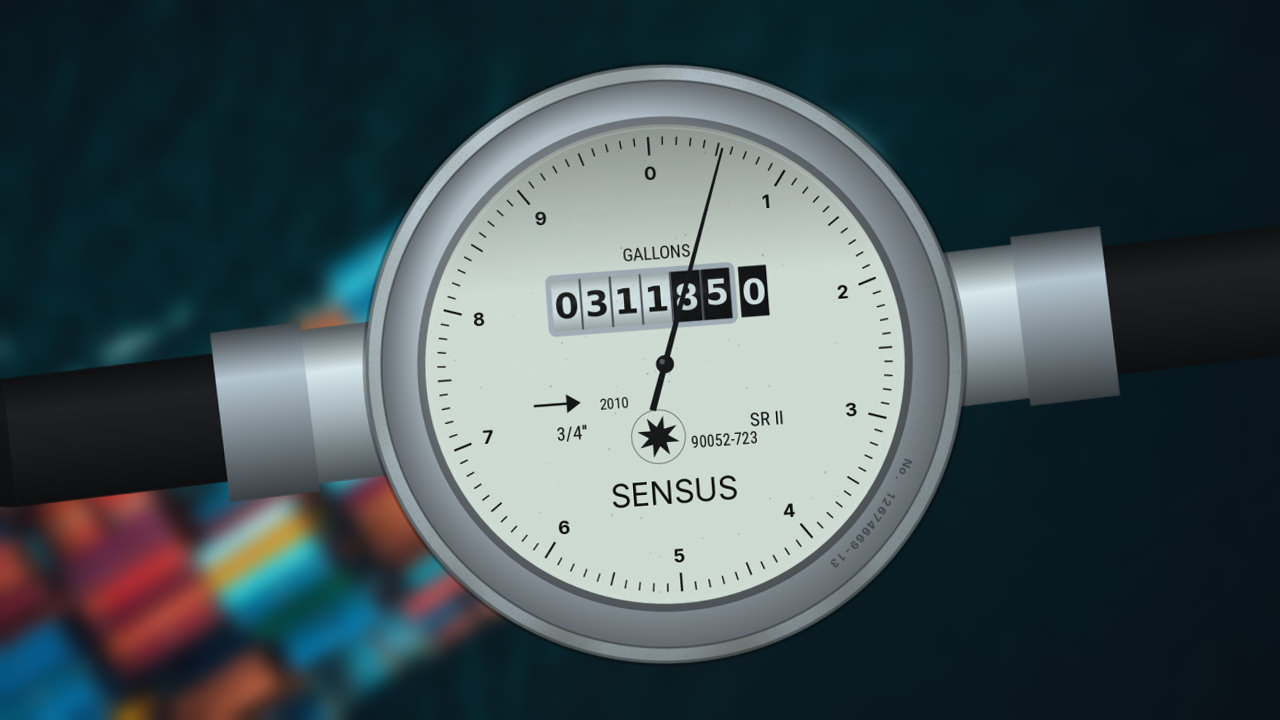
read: **311850.5** gal
